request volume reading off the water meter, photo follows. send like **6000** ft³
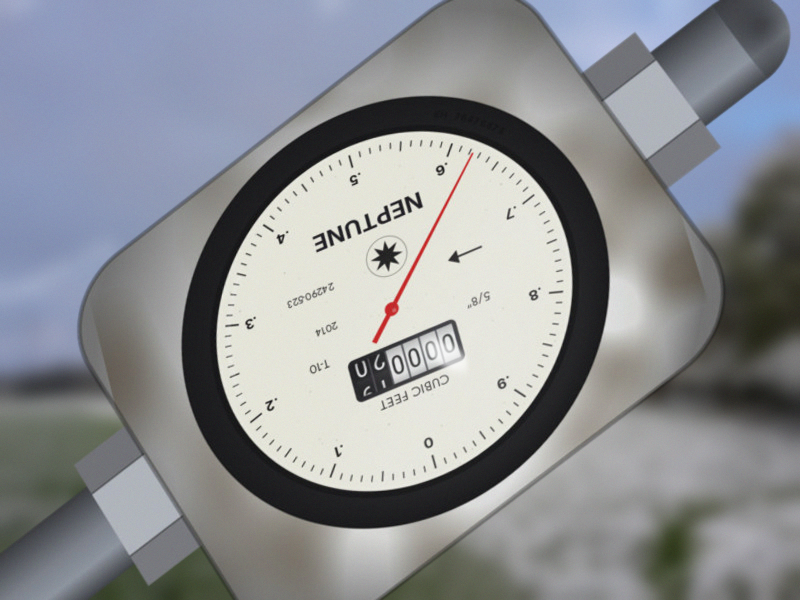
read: **19.62** ft³
